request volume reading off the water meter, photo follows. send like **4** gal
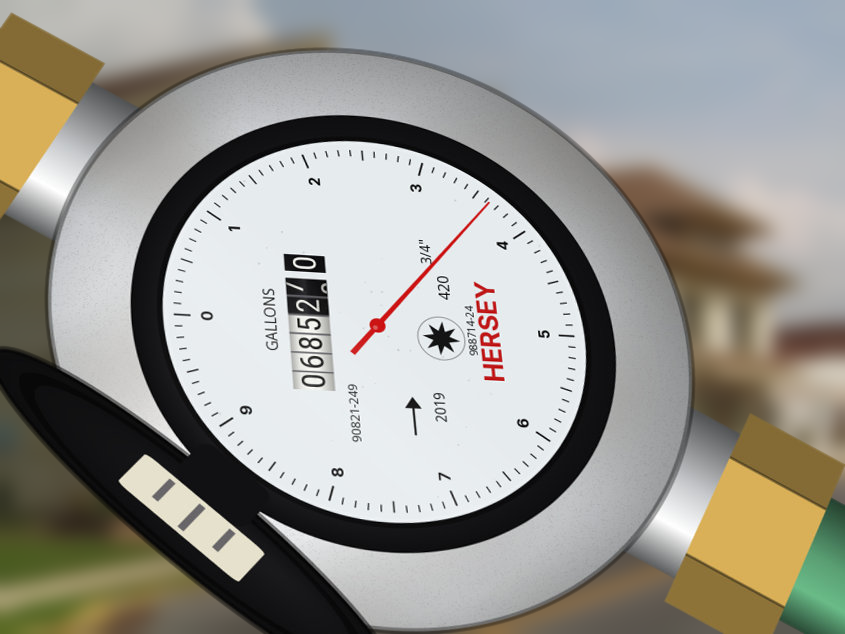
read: **685273.6** gal
